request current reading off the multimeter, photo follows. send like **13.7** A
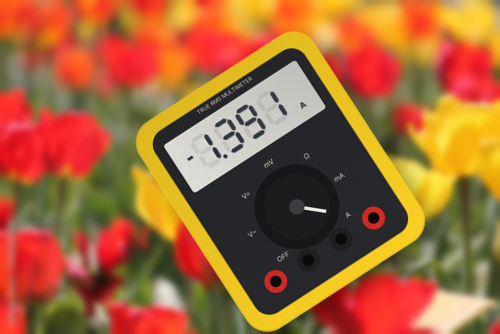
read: **-1.391** A
